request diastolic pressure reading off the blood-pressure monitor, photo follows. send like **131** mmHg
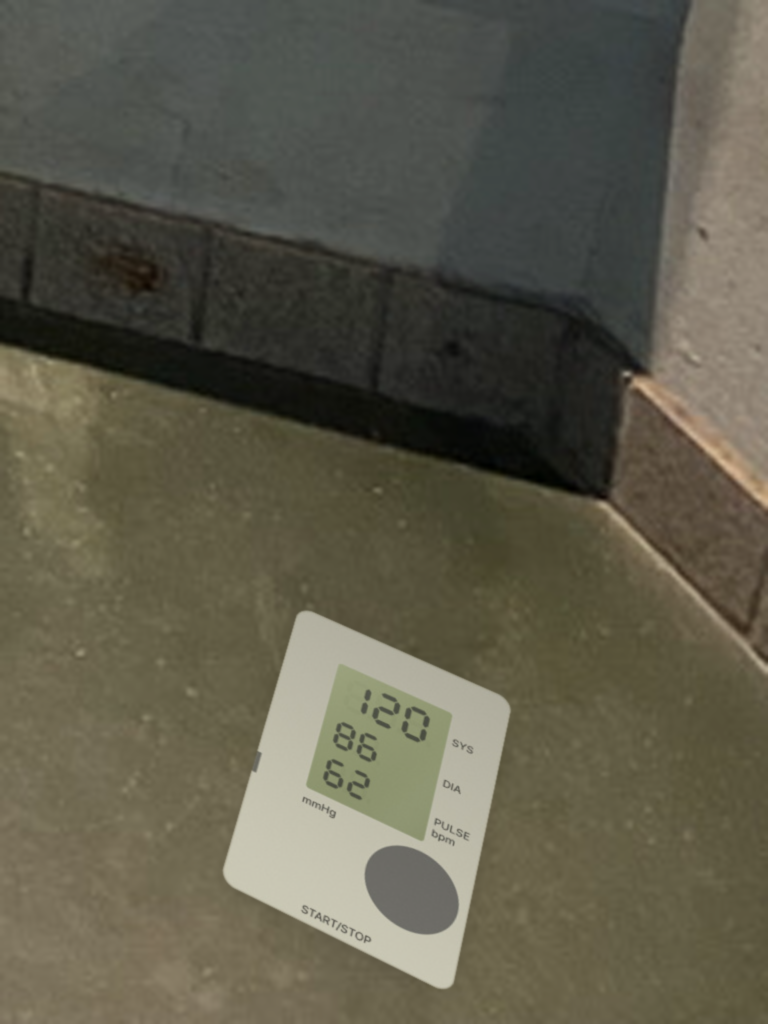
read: **86** mmHg
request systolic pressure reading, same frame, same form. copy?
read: **120** mmHg
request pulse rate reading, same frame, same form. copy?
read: **62** bpm
